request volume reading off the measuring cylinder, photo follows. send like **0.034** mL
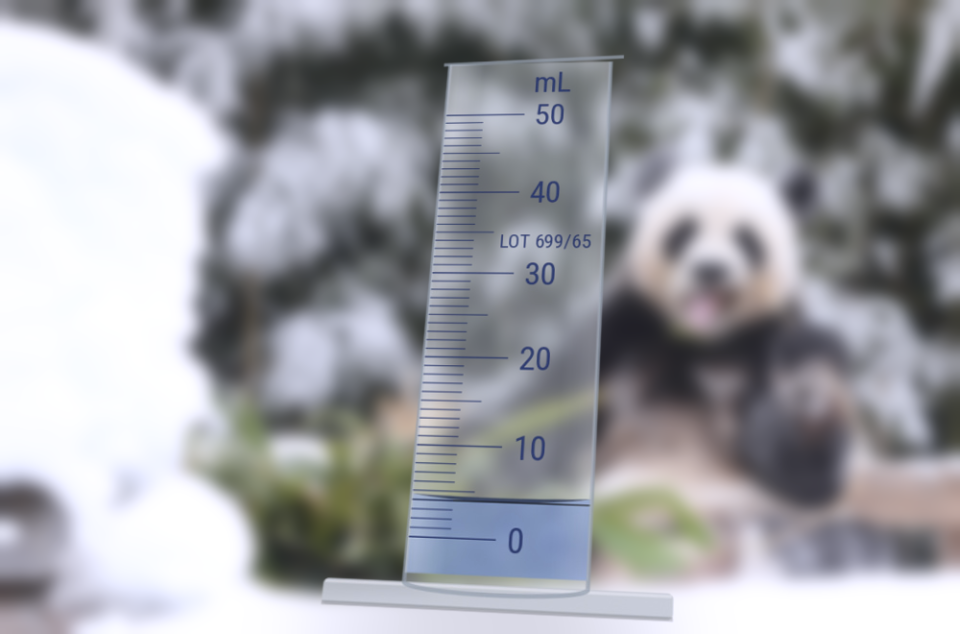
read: **4** mL
